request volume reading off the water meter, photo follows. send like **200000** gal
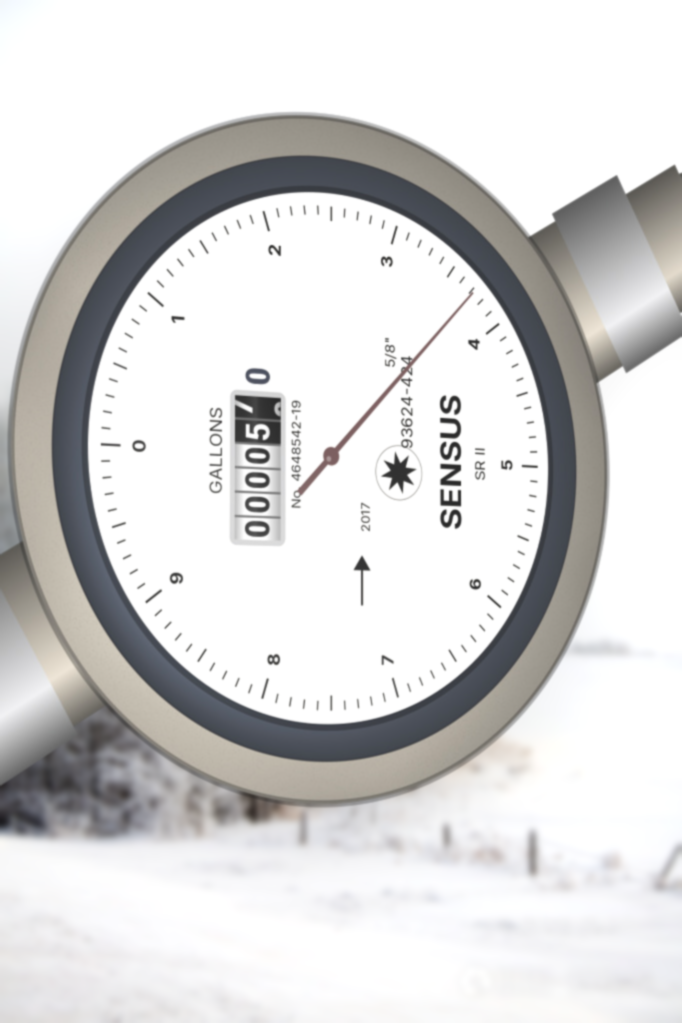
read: **573.7** gal
